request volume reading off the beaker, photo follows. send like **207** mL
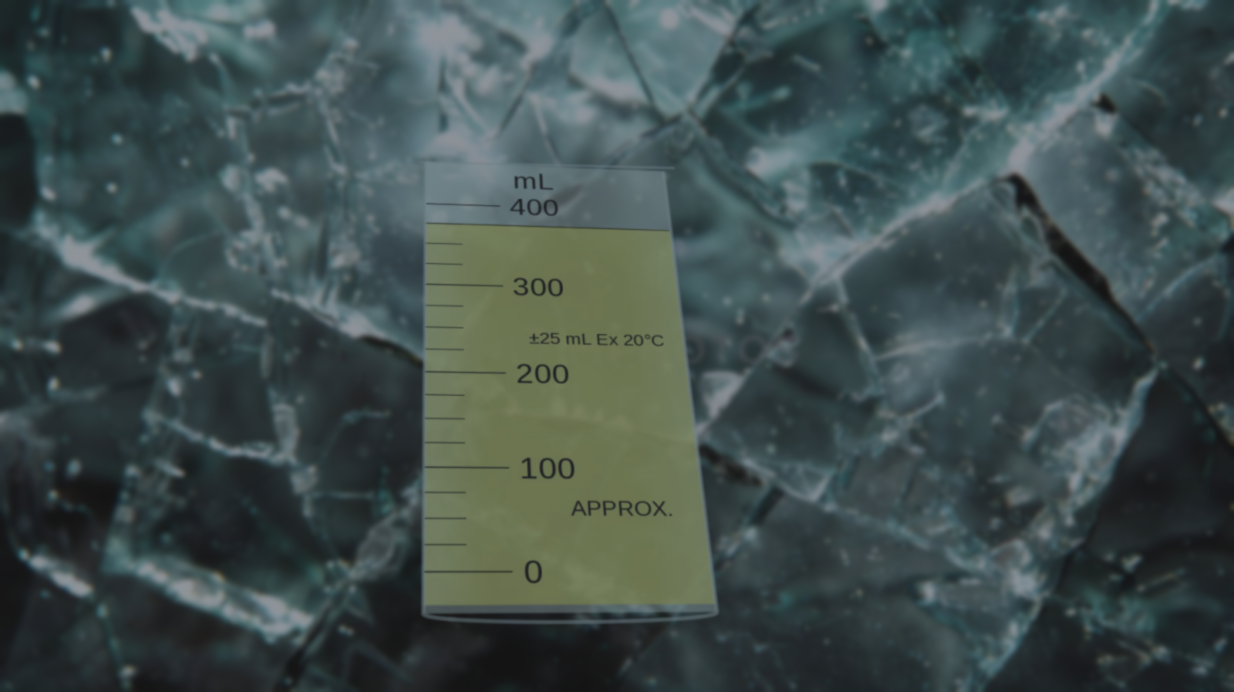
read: **375** mL
